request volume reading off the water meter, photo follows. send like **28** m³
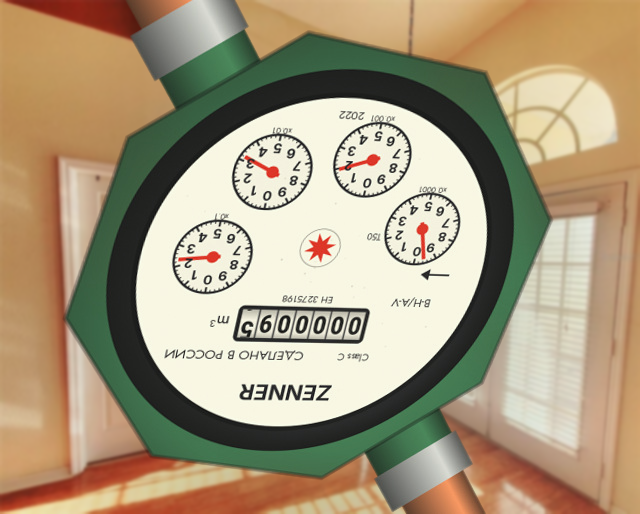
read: **95.2319** m³
